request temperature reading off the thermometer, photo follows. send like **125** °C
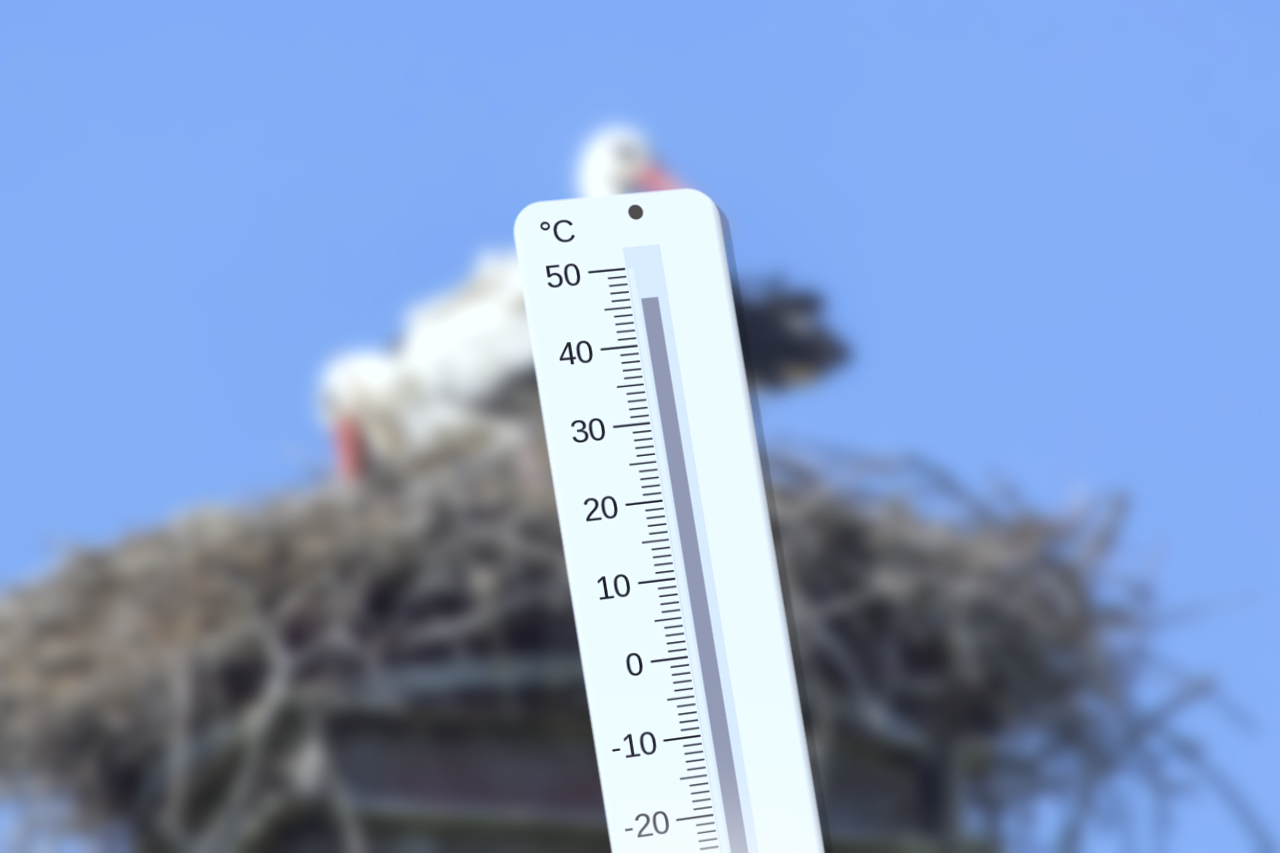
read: **46** °C
